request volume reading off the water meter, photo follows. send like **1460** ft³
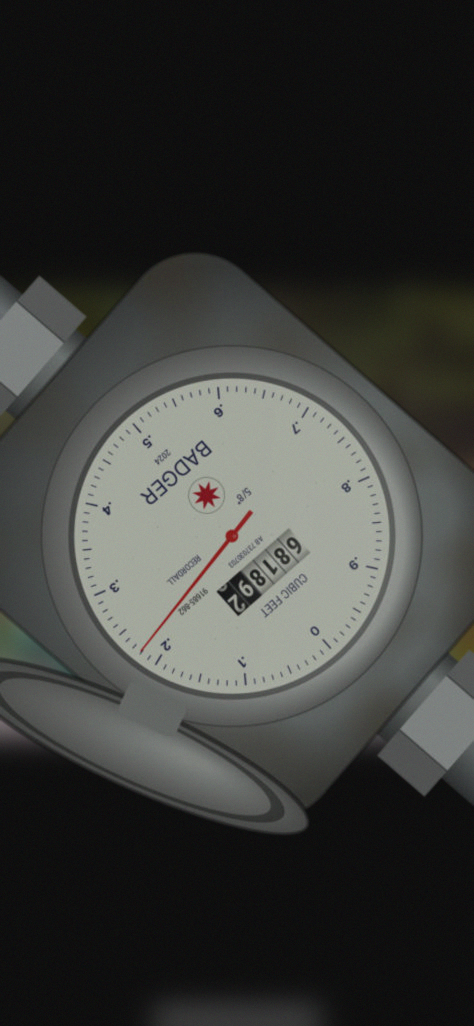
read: **681892.22** ft³
